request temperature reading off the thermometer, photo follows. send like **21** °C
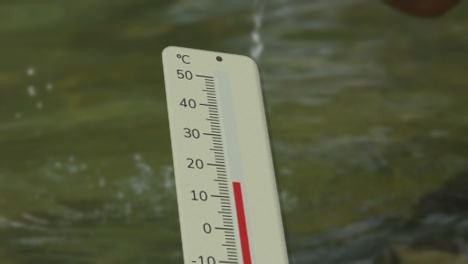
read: **15** °C
